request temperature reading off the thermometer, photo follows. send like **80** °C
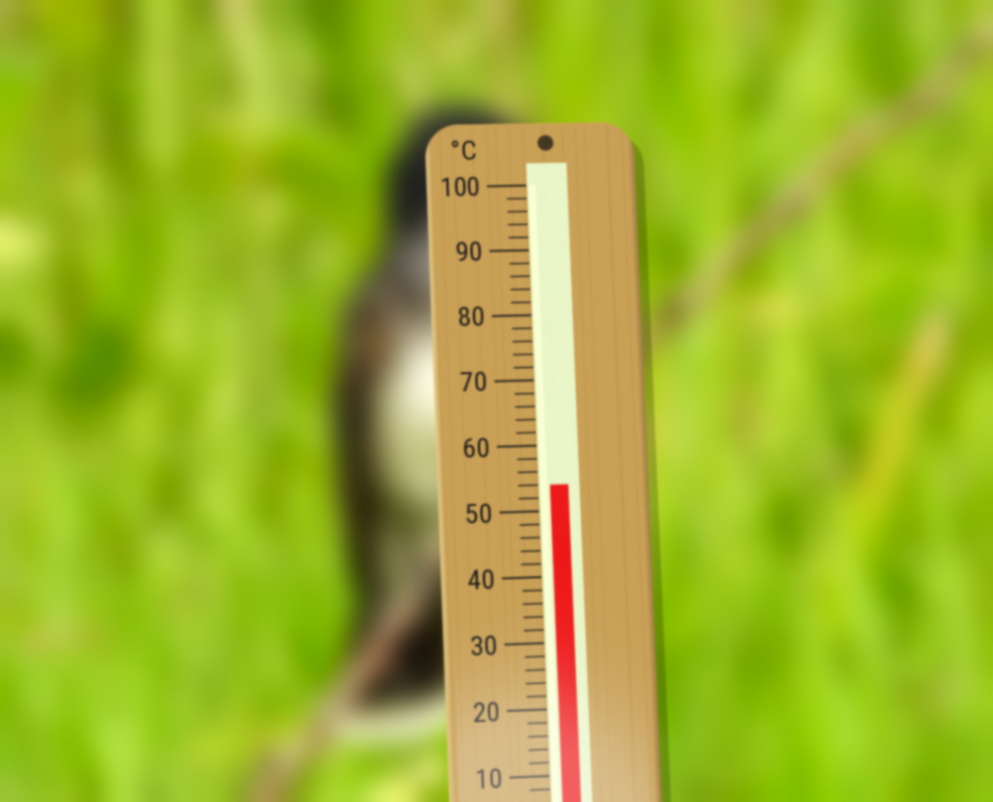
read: **54** °C
